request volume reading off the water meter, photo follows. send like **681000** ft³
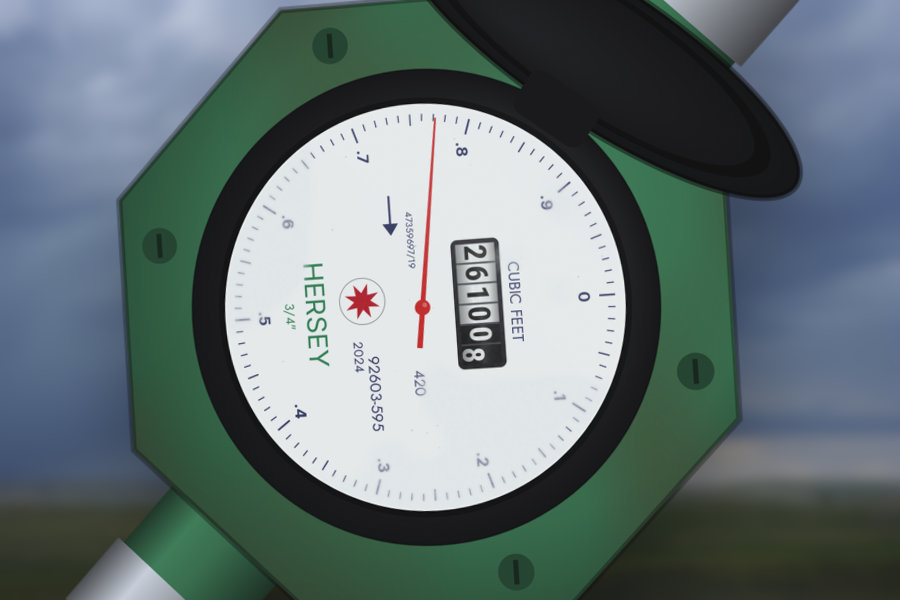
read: **261007.77** ft³
